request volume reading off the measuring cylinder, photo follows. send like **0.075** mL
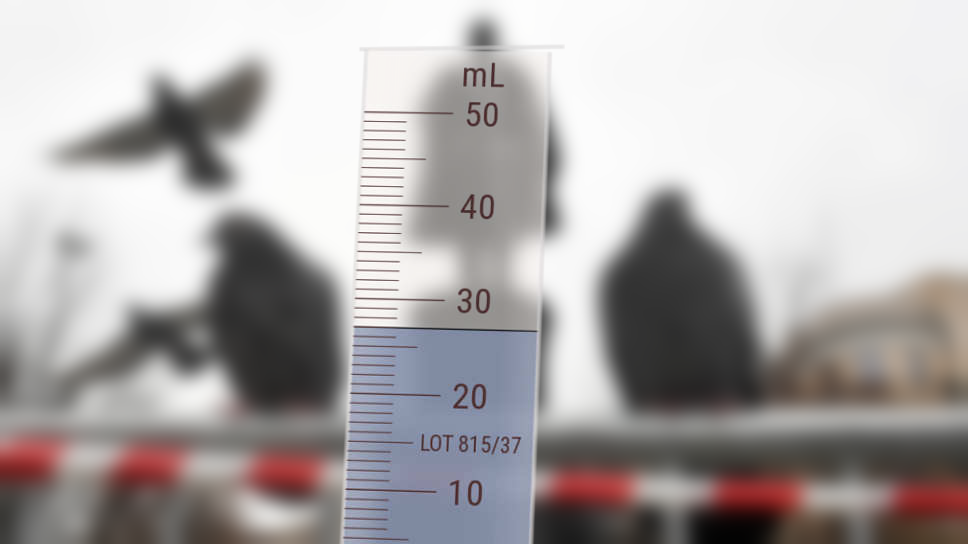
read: **27** mL
